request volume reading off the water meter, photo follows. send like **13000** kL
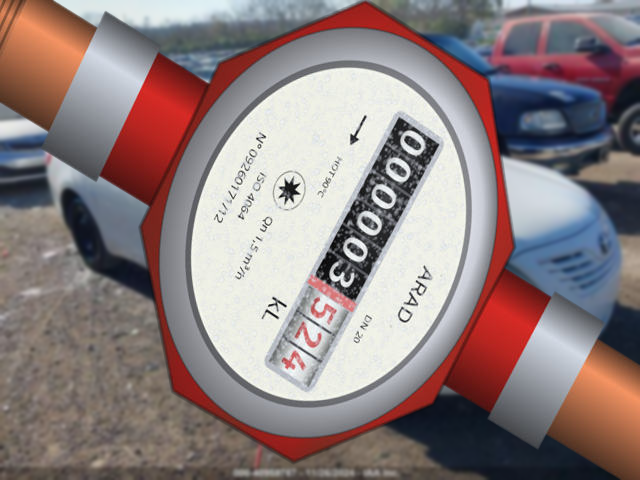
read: **3.524** kL
